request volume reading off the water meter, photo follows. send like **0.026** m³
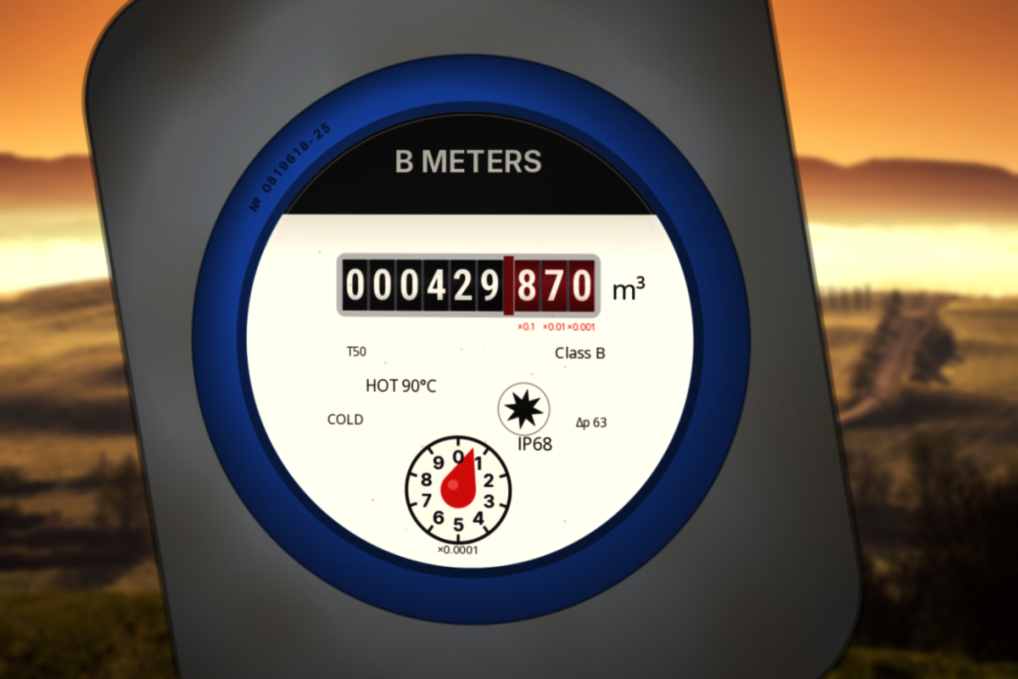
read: **429.8700** m³
